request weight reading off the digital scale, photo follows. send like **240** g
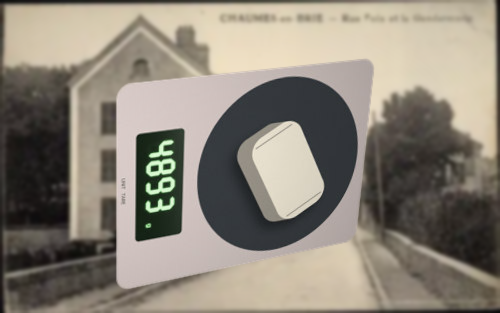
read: **4893** g
